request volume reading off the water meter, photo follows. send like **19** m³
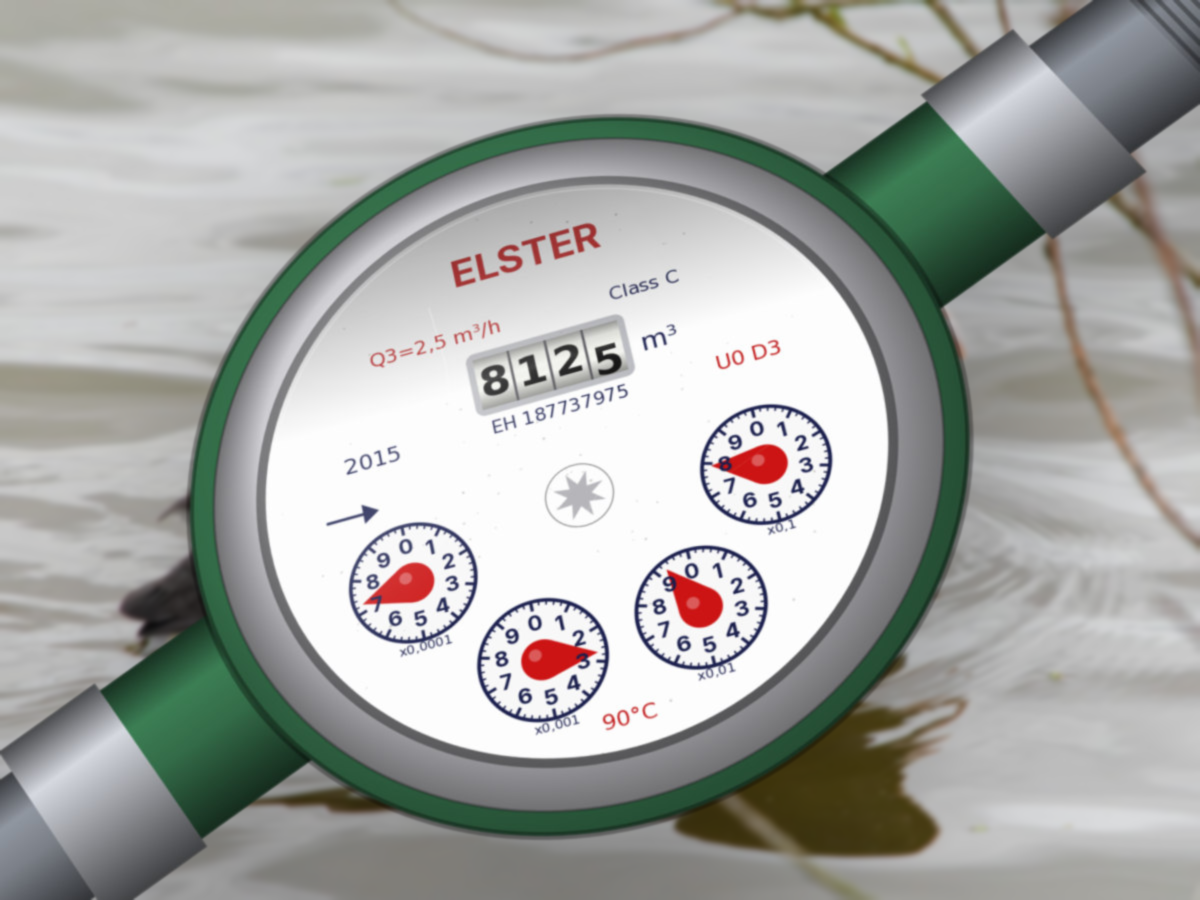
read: **8124.7927** m³
